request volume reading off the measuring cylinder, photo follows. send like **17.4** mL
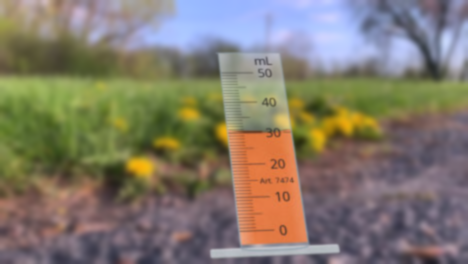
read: **30** mL
